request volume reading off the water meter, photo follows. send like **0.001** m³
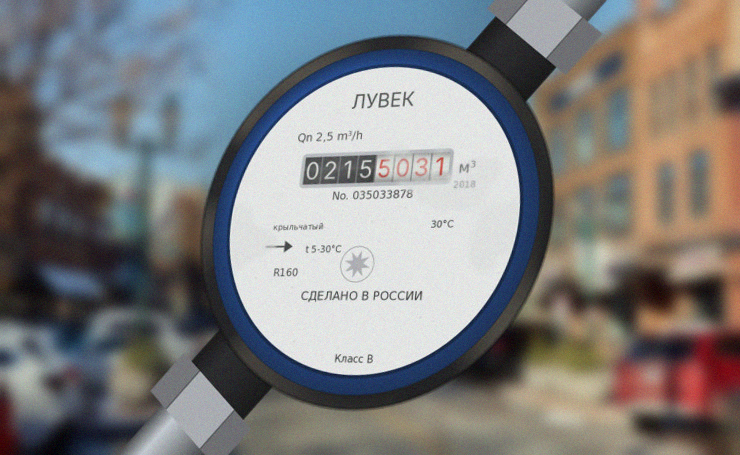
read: **215.5031** m³
